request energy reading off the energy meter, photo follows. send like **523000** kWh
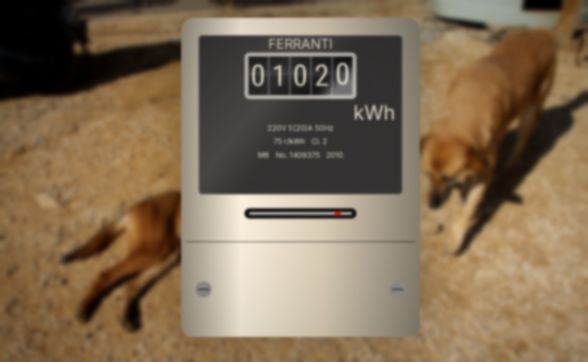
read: **1020** kWh
